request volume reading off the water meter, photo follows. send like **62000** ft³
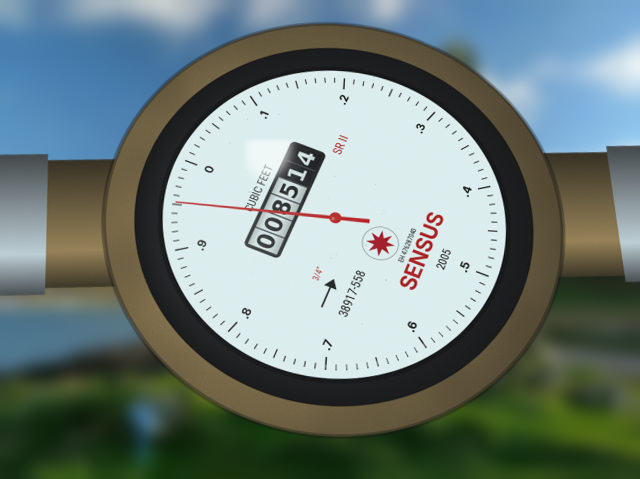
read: **8513.95** ft³
